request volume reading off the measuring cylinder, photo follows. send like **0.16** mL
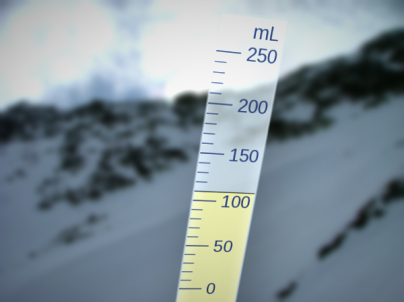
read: **110** mL
